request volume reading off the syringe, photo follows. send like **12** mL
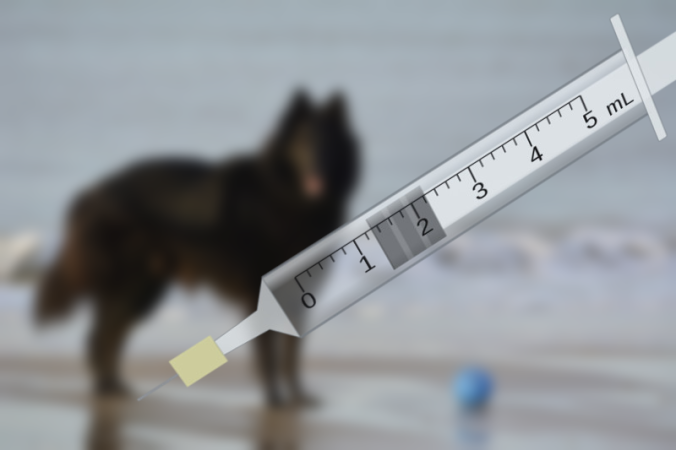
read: **1.3** mL
